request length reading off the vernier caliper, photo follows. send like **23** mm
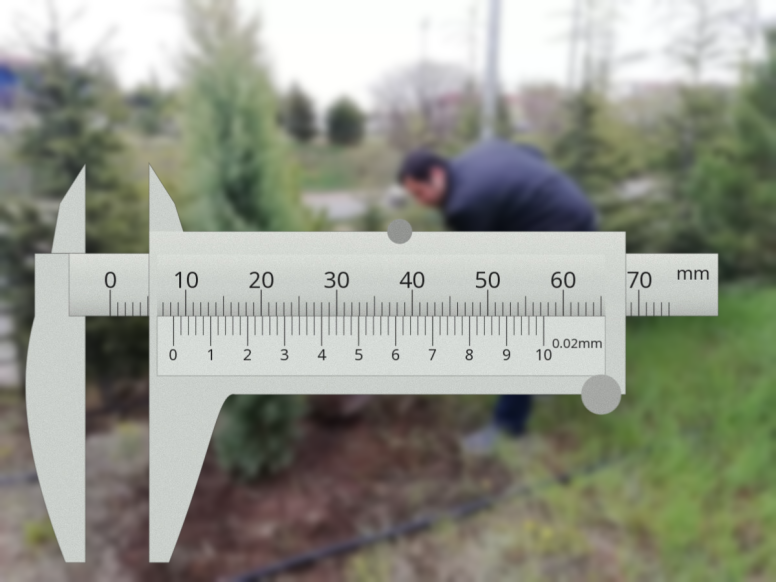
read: **8.4** mm
